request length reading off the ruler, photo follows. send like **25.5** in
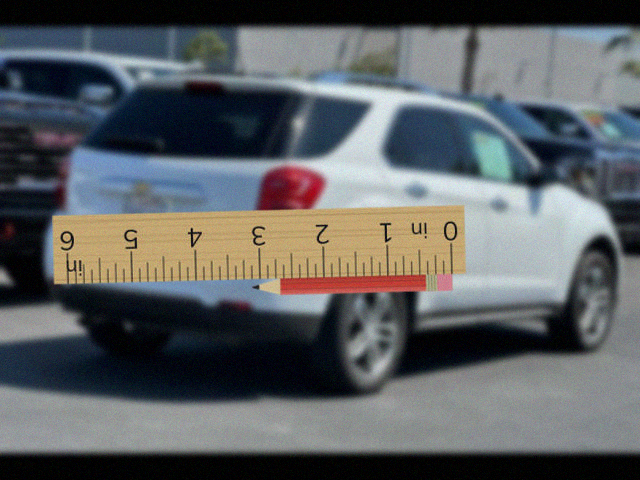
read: **3.125** in
